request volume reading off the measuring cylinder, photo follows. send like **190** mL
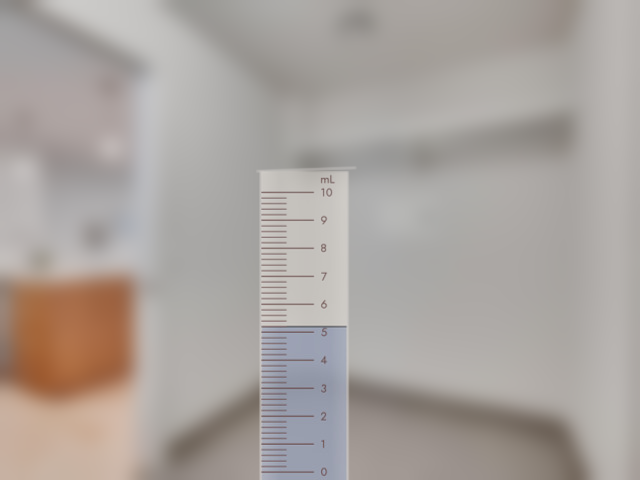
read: **5.2** mL
